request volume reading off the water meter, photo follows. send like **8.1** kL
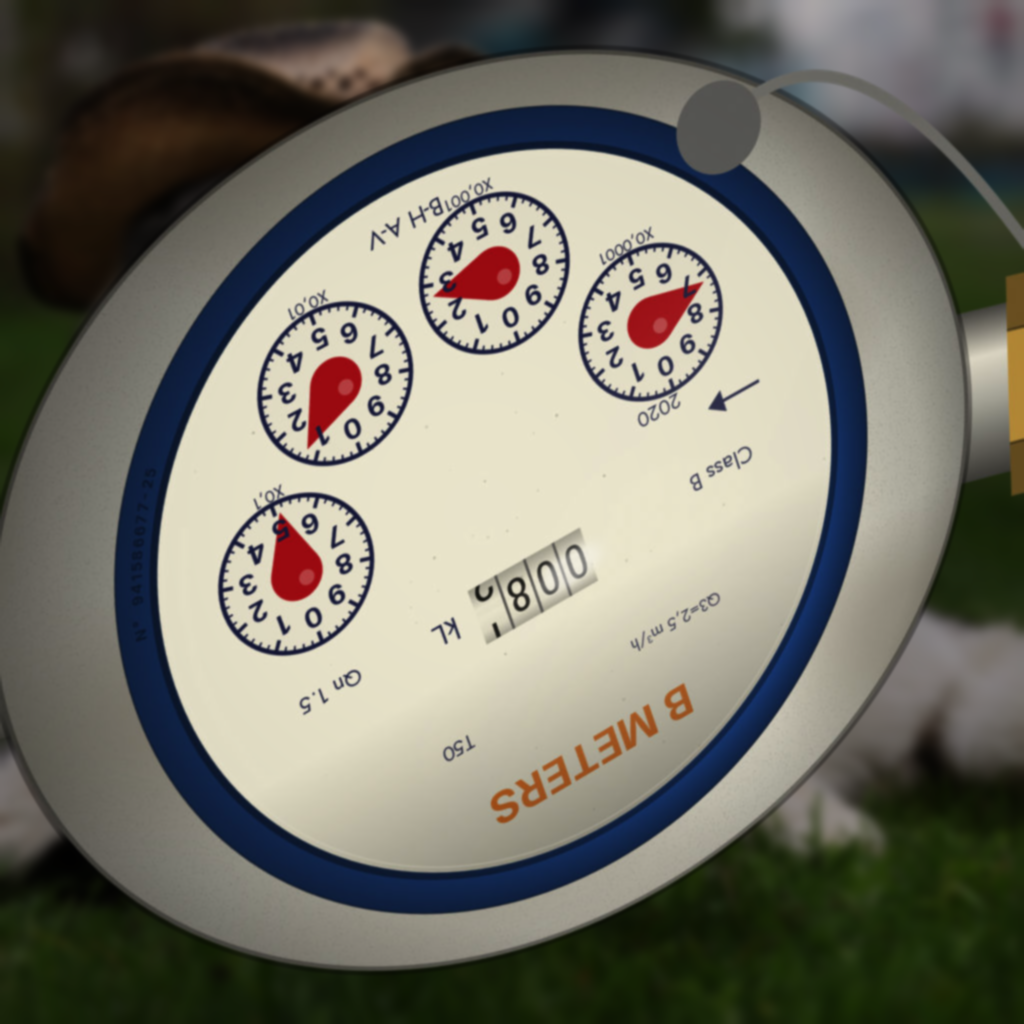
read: **81.5127** kL
